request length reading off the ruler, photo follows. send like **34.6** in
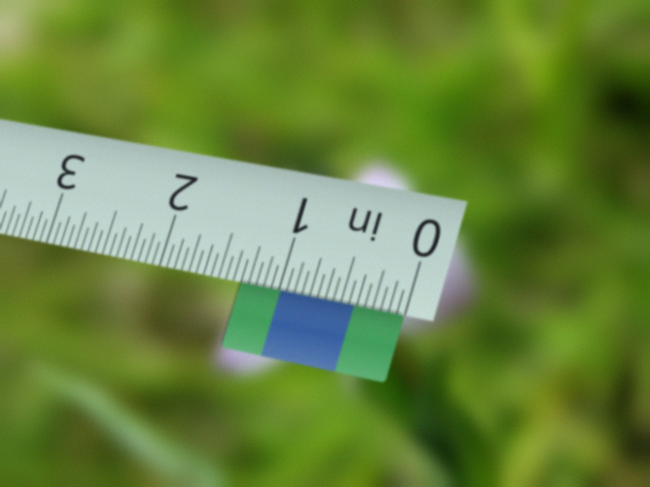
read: **1.3125** in
